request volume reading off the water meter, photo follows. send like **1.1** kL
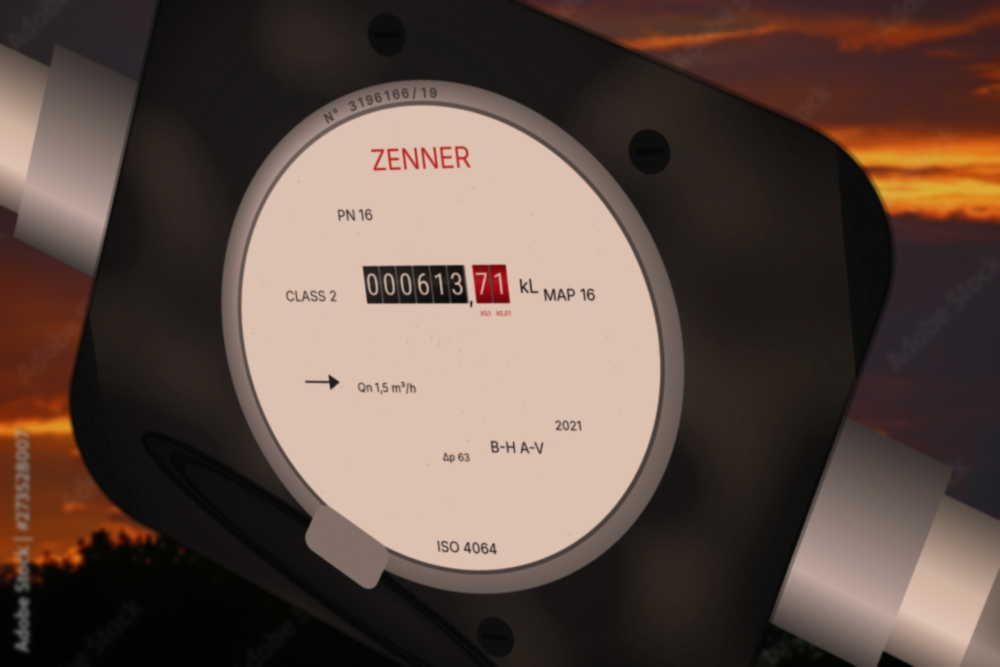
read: **613.71** kL
